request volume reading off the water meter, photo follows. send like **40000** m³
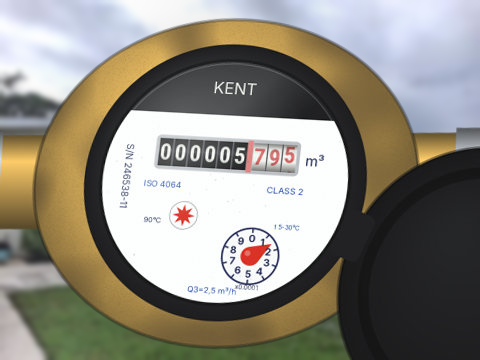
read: **5.7951** m³
